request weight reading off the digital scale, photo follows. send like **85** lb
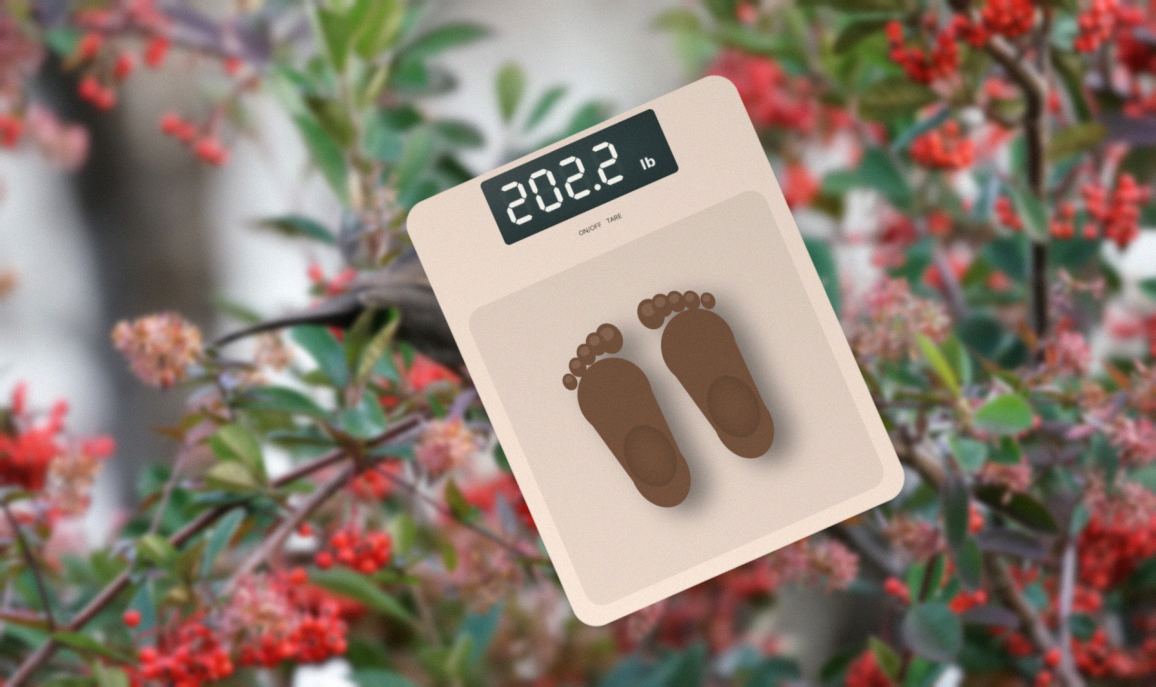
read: **202.2** lb
